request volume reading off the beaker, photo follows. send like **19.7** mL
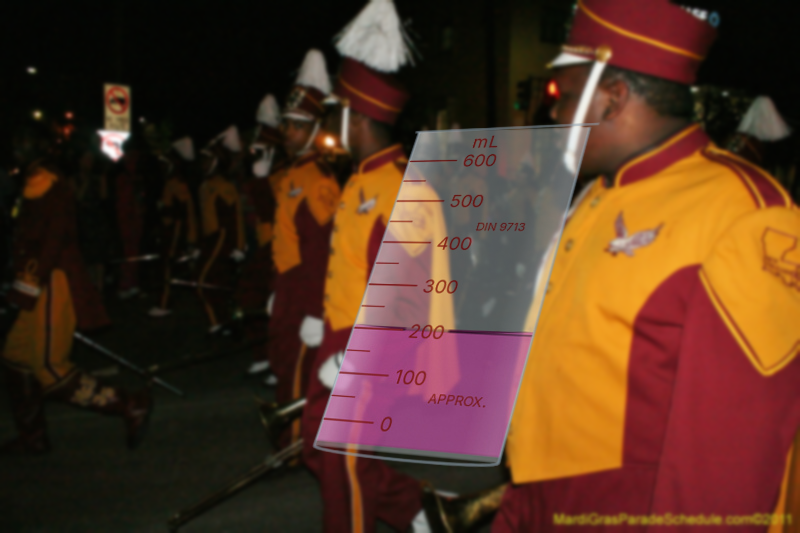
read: **200** mL
